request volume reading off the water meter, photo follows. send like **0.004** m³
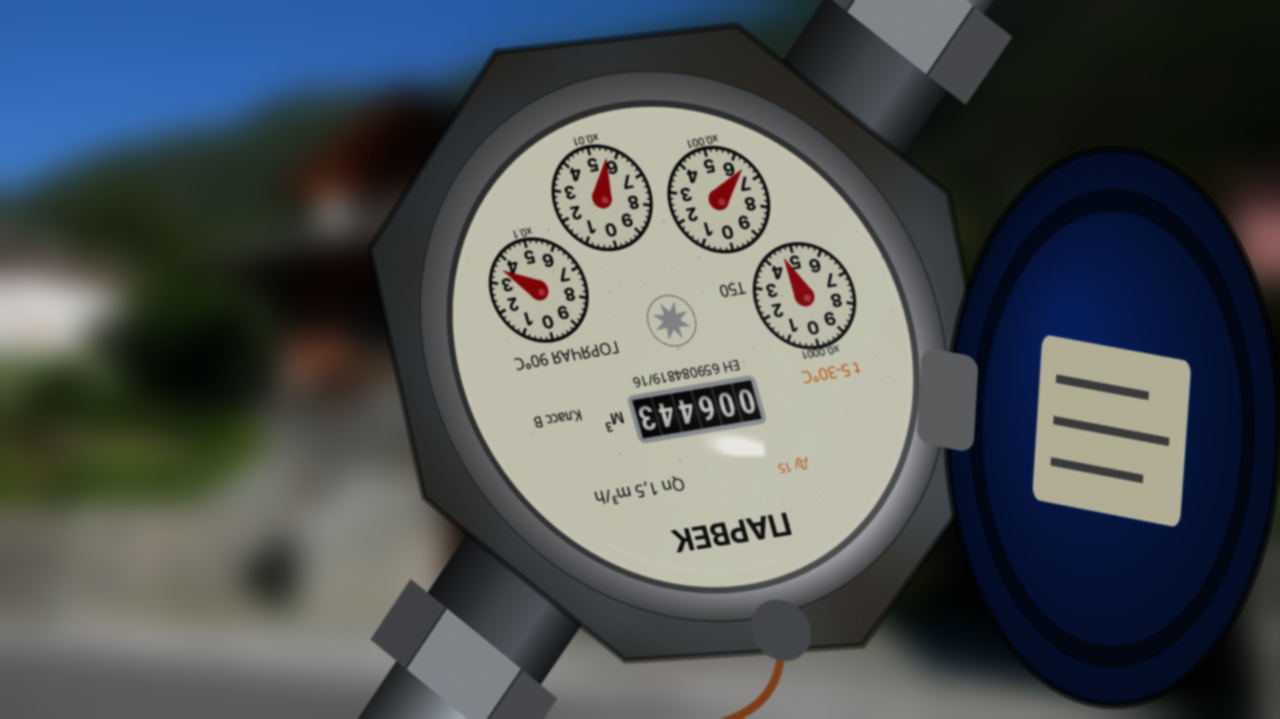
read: **6443.3564** m³
